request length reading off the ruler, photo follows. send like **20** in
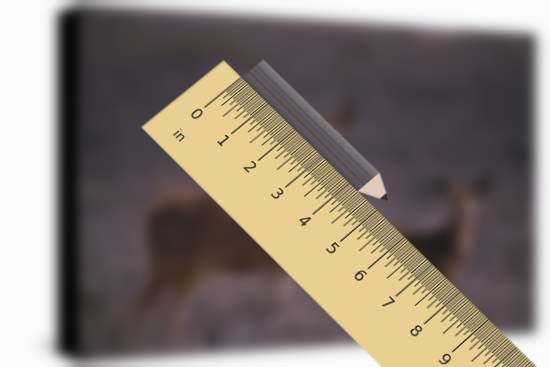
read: **5** in
